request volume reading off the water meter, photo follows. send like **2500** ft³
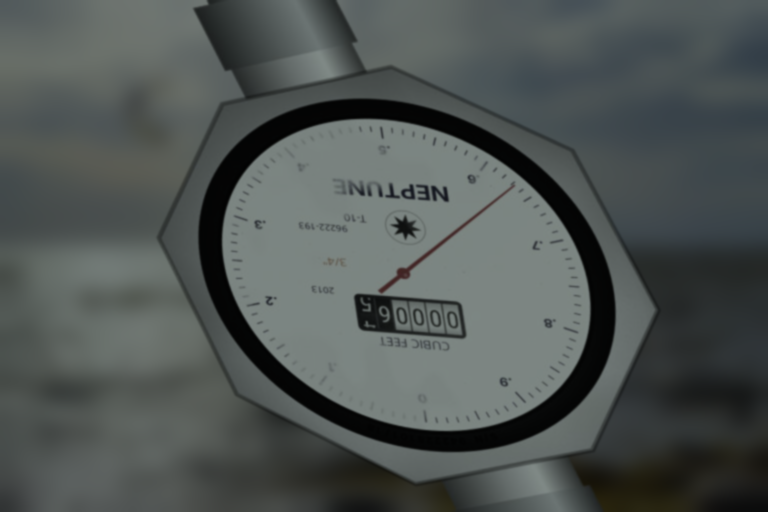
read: **64.63** ft³
